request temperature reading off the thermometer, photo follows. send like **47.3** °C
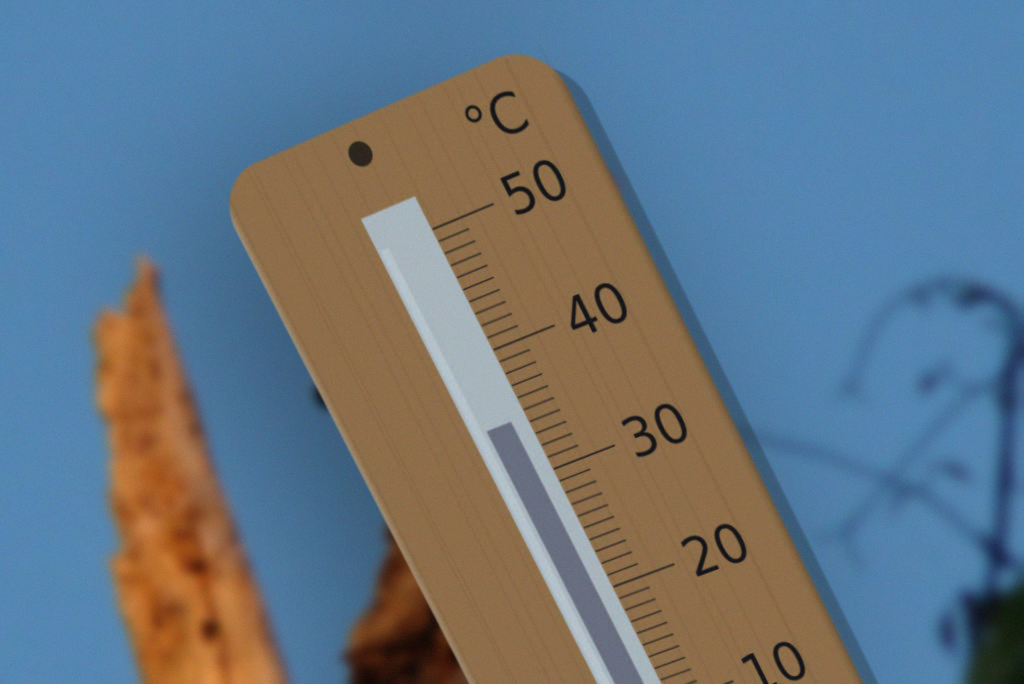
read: **34.5** °C
